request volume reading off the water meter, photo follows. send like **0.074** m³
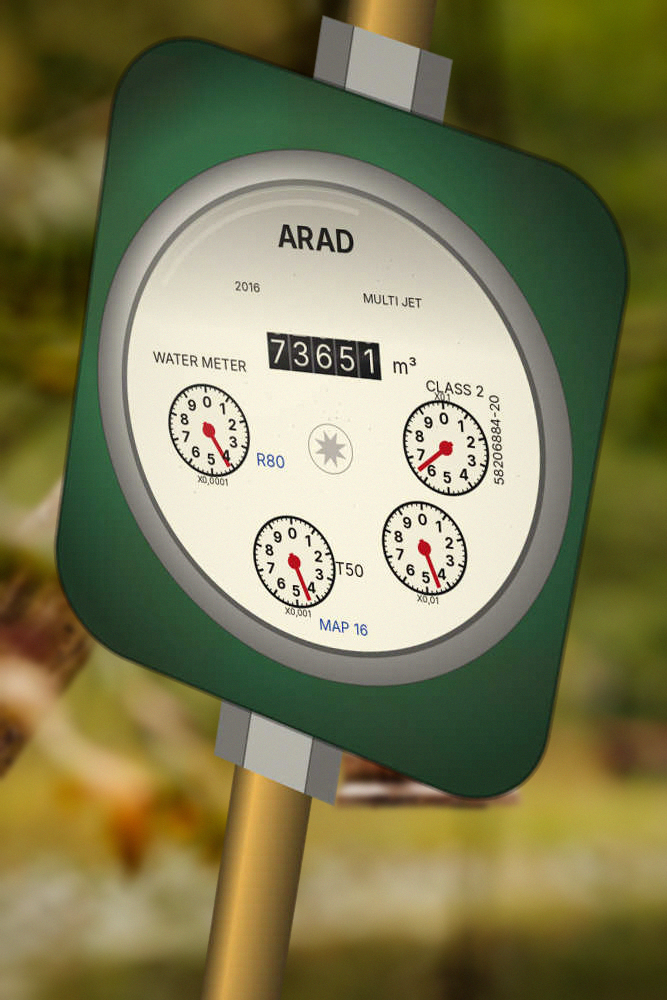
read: **73651.6444** m³
